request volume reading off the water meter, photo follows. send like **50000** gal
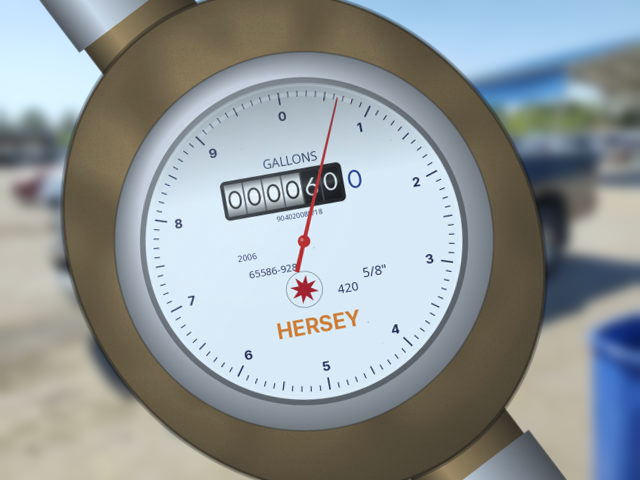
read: **600.6** gal
